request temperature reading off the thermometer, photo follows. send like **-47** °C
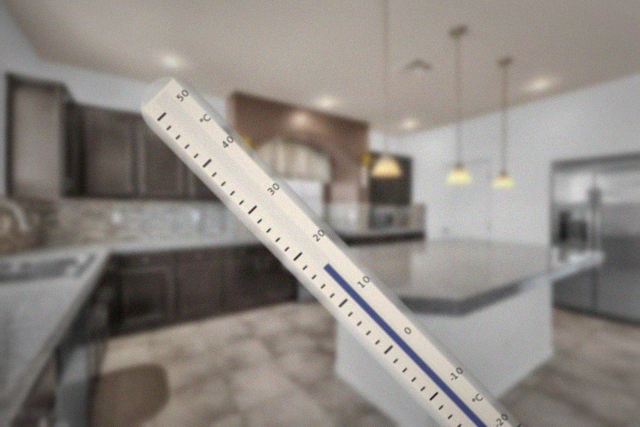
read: **16** °C
